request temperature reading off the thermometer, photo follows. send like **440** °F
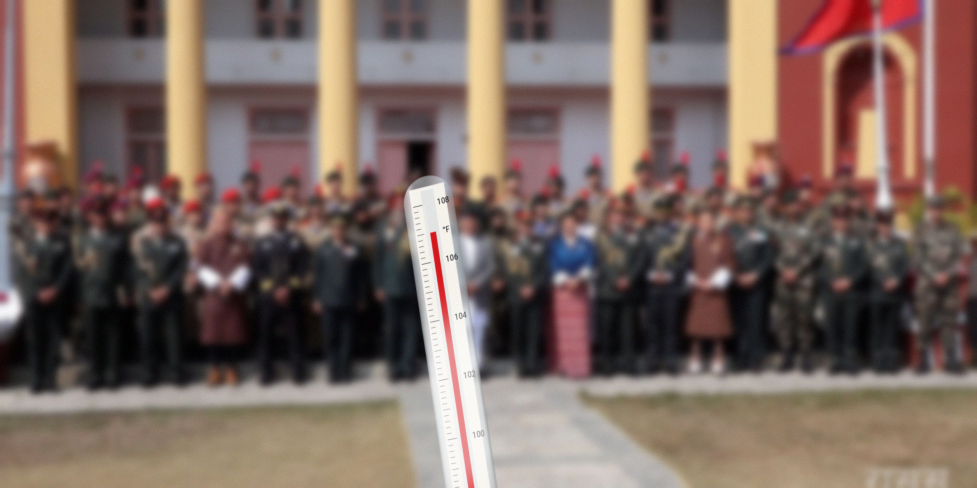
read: **107** °F
